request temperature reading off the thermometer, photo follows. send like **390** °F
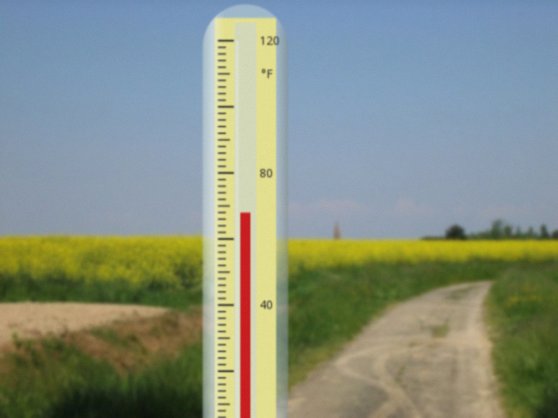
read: **68** °F
